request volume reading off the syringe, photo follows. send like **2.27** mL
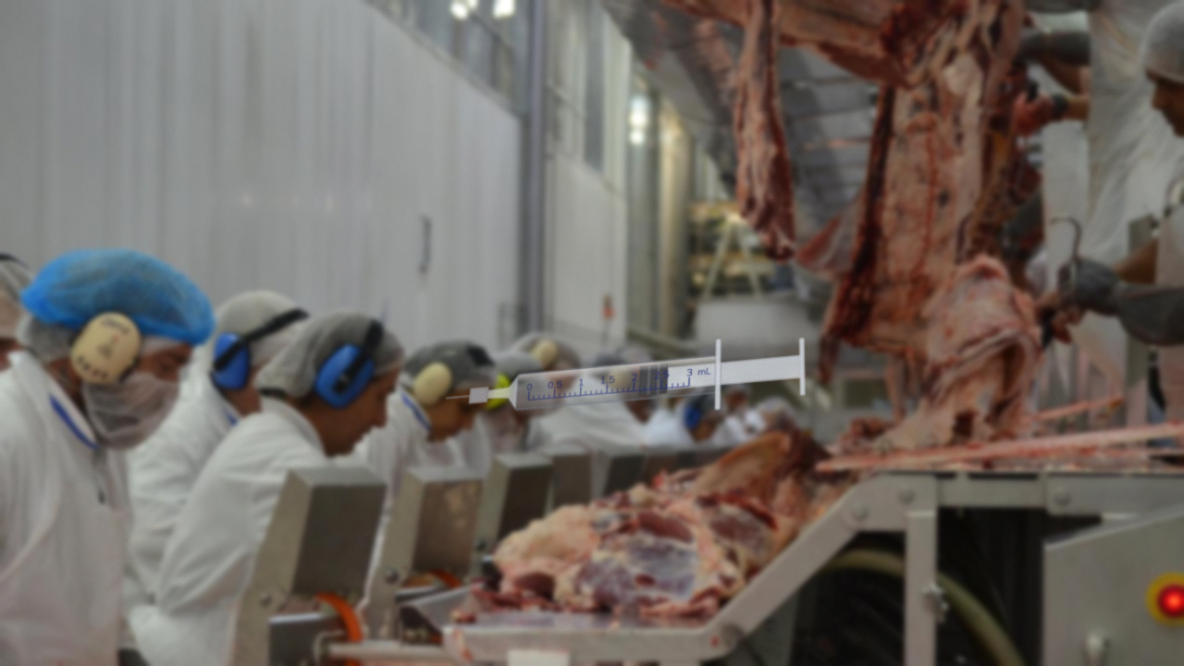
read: **2.1** mL
